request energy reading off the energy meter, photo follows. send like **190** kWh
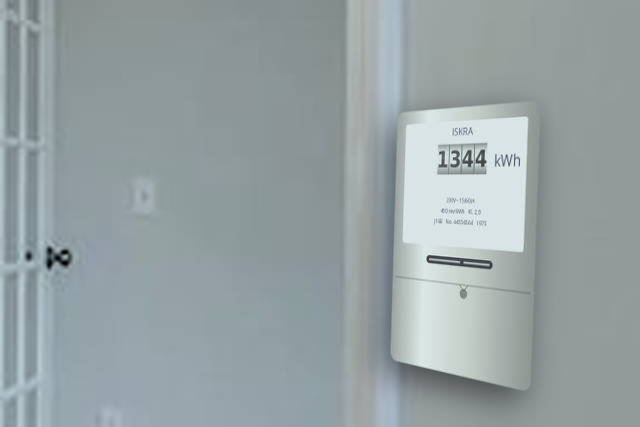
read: **1344** kWh
